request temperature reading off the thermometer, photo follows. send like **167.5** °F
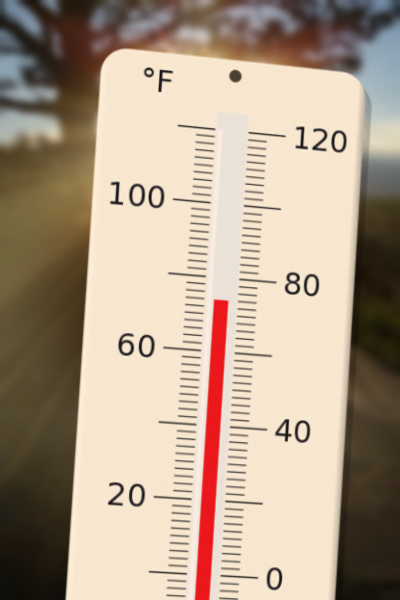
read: **74** °F
